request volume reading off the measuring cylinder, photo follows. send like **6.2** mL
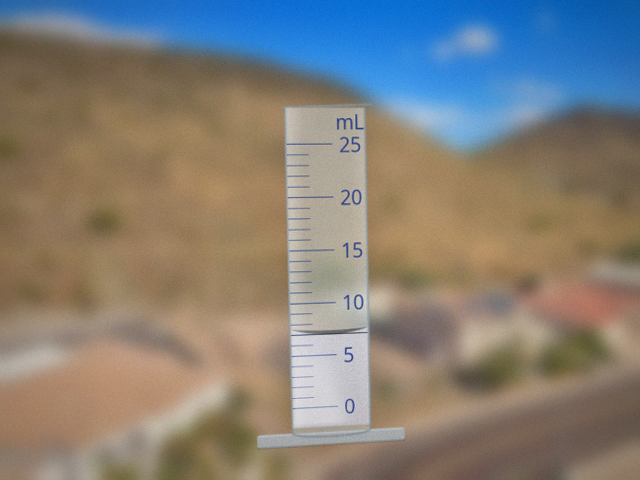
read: **7** mL
